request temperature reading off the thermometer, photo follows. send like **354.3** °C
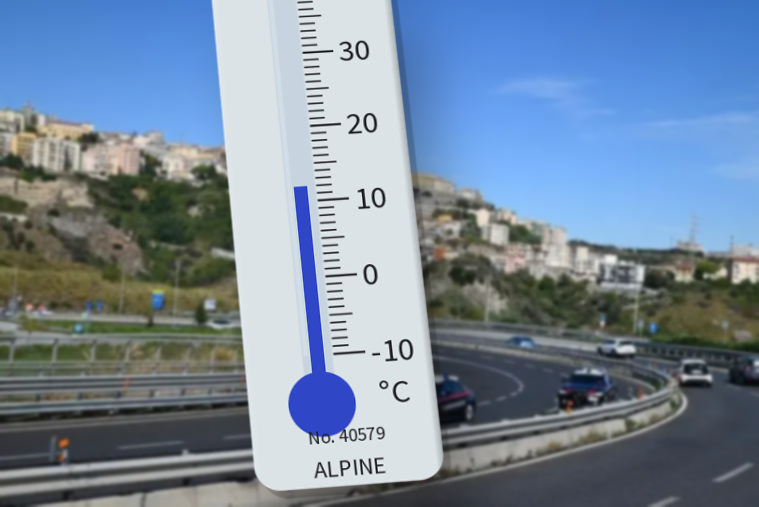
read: **12** °C
